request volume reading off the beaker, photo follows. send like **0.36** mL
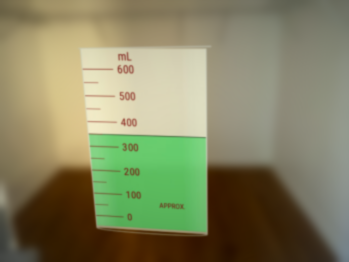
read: **350** mL
